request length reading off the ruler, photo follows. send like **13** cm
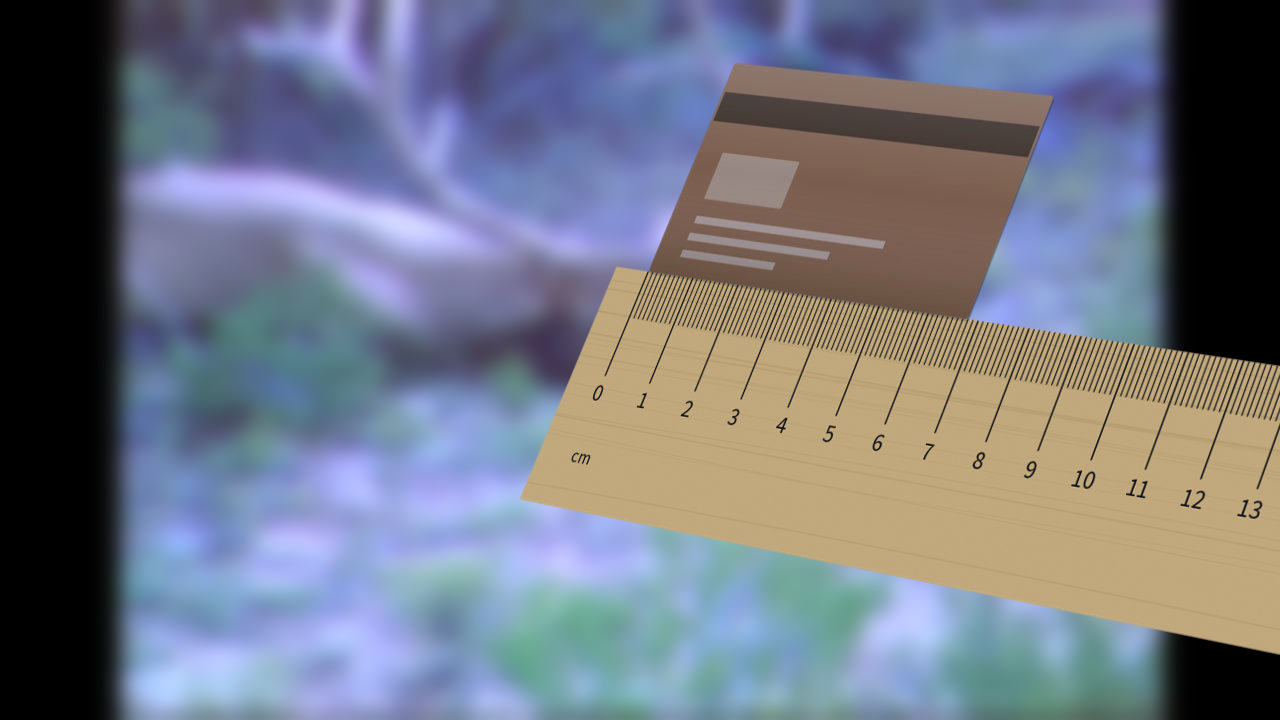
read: **6.8** cm
